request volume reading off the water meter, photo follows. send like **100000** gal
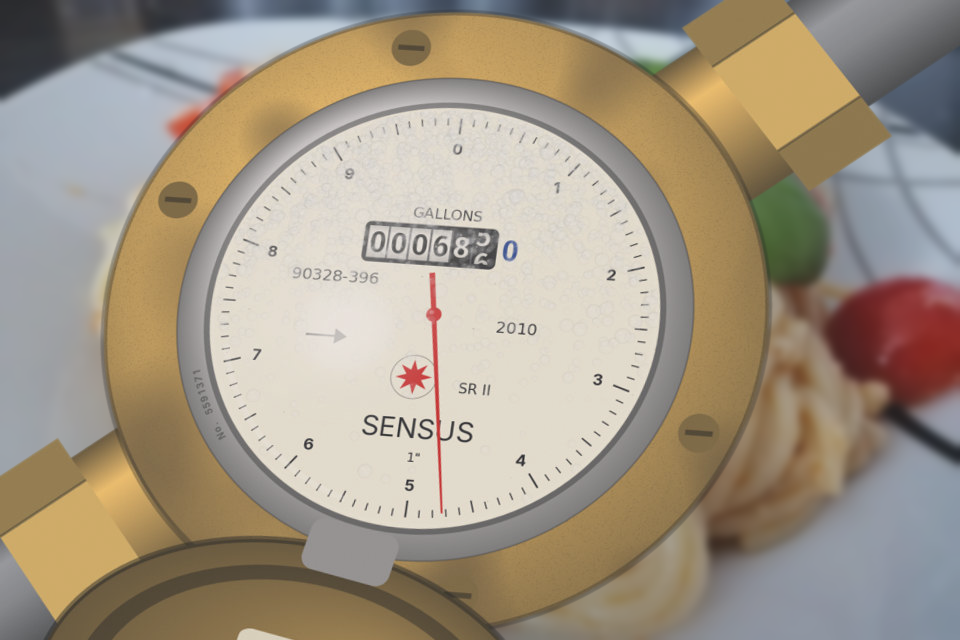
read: **6854.7** gal
